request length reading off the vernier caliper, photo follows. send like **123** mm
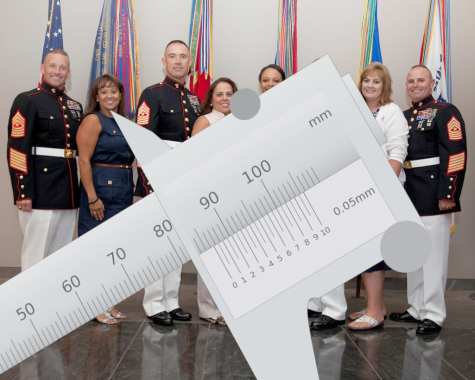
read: **86.6** mm
